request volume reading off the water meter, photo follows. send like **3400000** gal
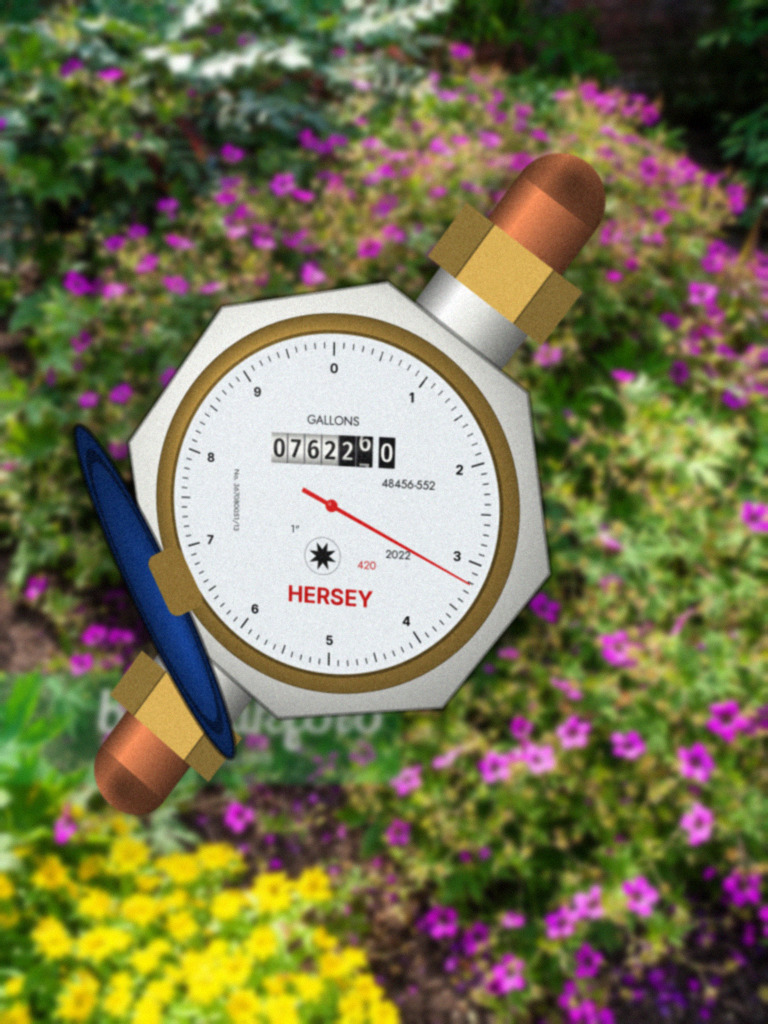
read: **762263.2** gal
